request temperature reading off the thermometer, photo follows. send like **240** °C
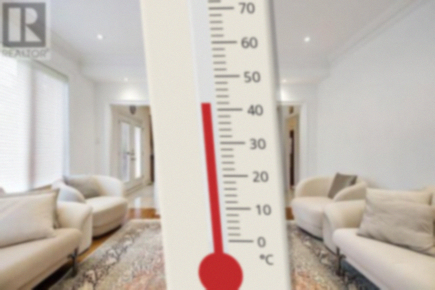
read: **42** °C
